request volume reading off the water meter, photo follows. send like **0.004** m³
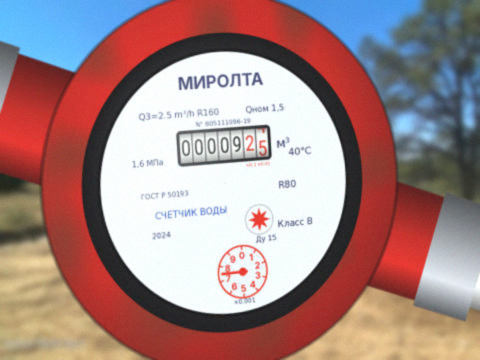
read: **9.247** m³
